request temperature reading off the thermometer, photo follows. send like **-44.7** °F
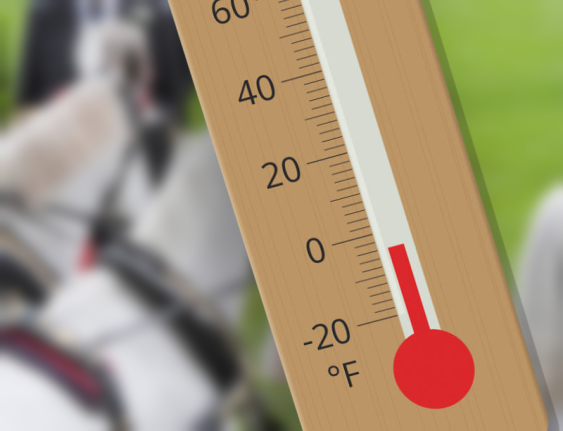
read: **-4** °F
